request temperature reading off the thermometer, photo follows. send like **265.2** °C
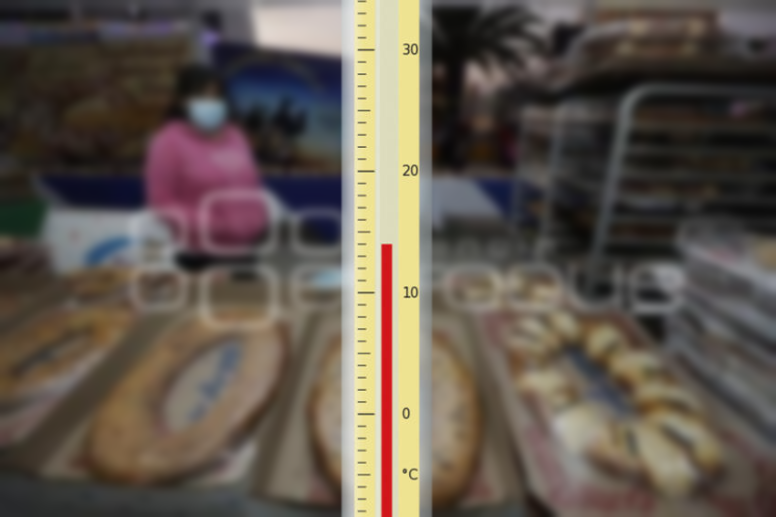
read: **14** °C
